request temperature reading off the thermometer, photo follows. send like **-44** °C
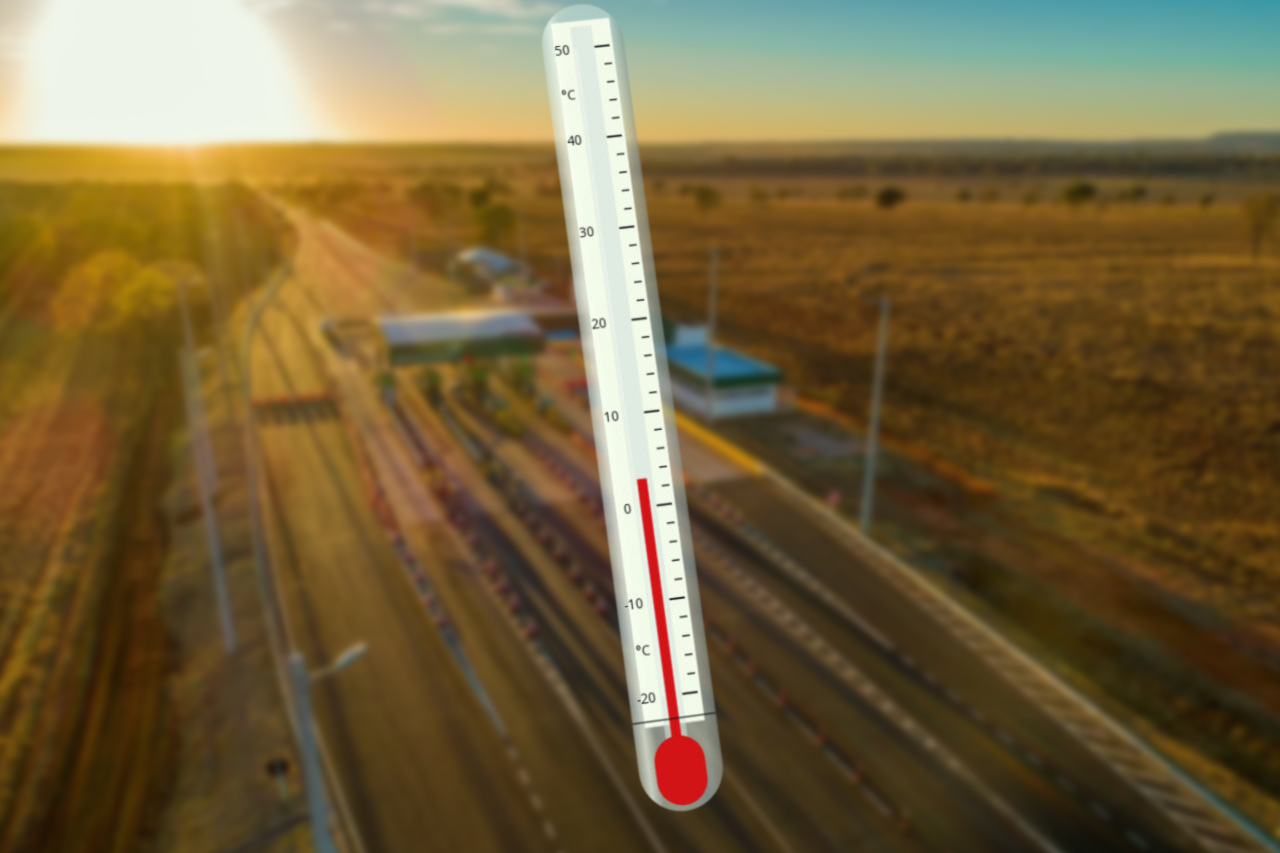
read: **3** °C
